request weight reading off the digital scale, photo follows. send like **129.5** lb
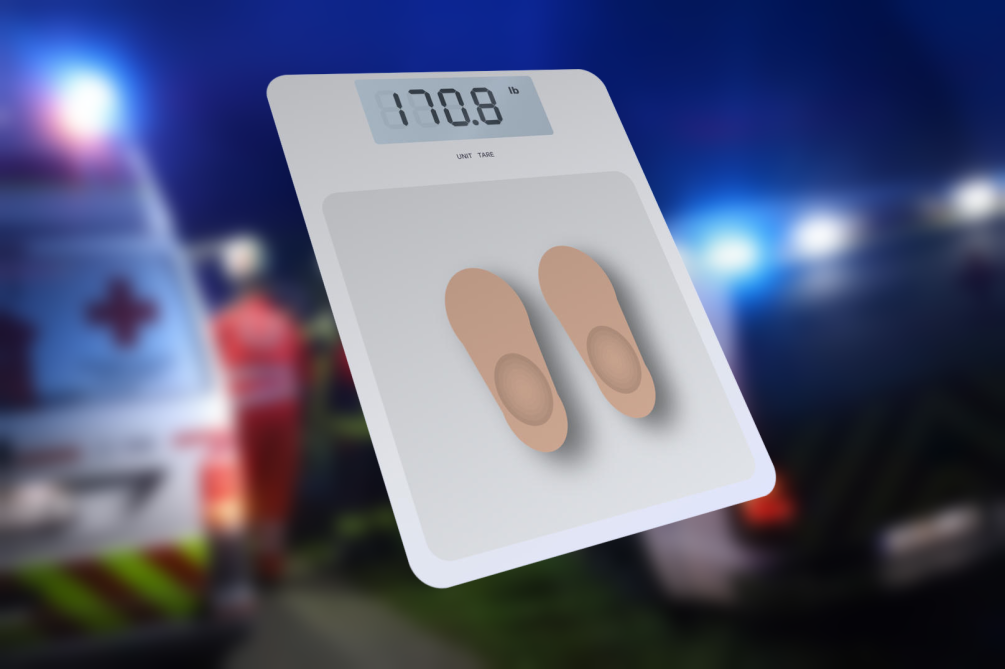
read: **170.8** lb
